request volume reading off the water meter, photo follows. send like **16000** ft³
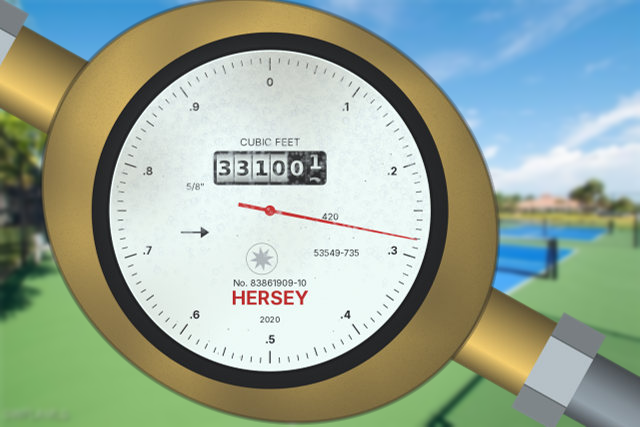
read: **331001.28** ft³
